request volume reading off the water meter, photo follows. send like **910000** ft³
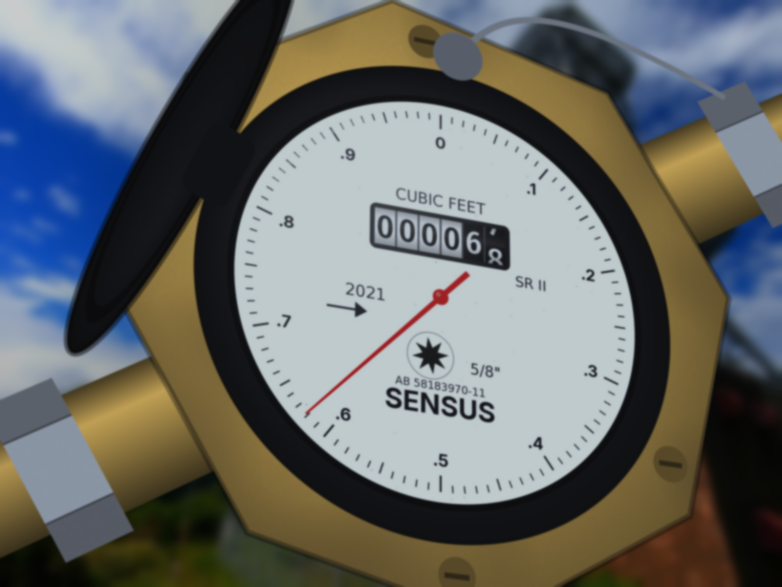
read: **67.62** ft³
